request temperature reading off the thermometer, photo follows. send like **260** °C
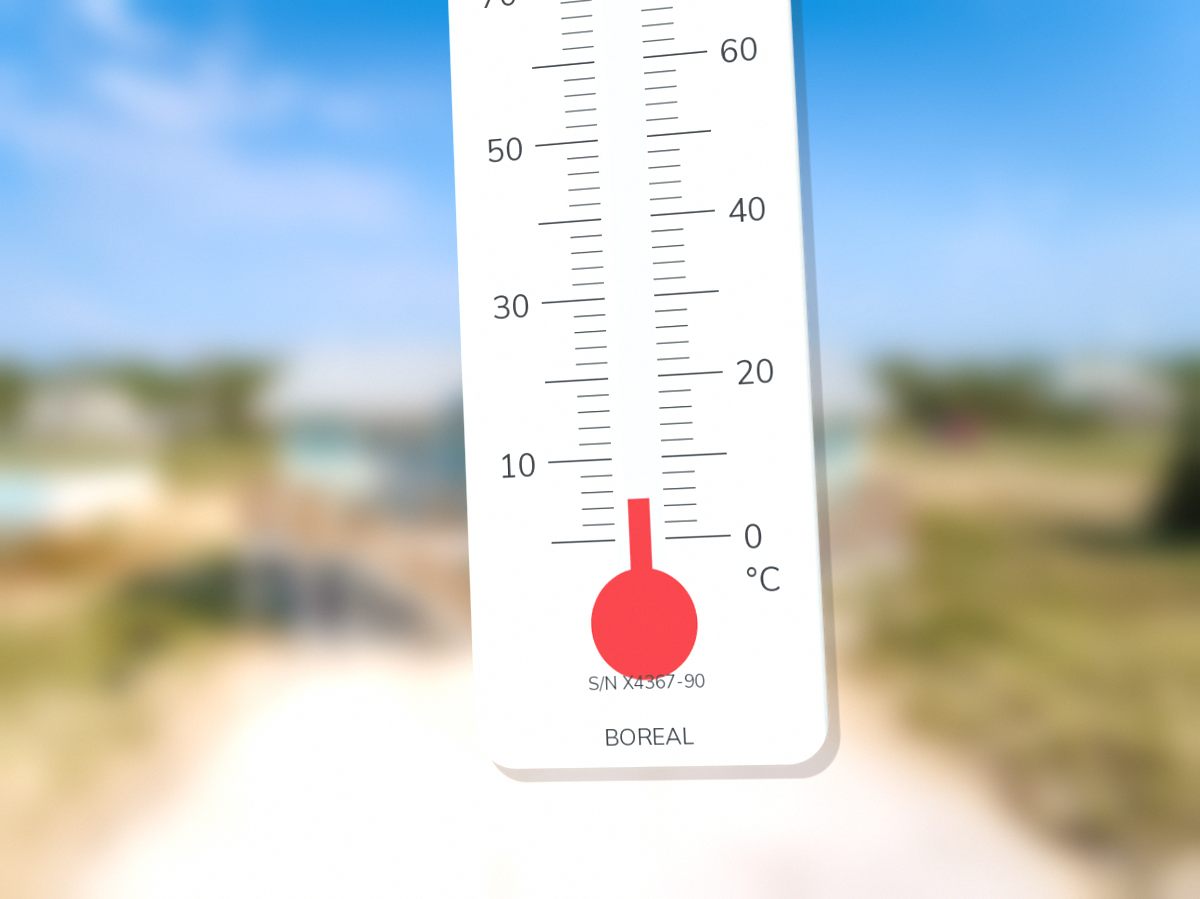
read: **5** °C
